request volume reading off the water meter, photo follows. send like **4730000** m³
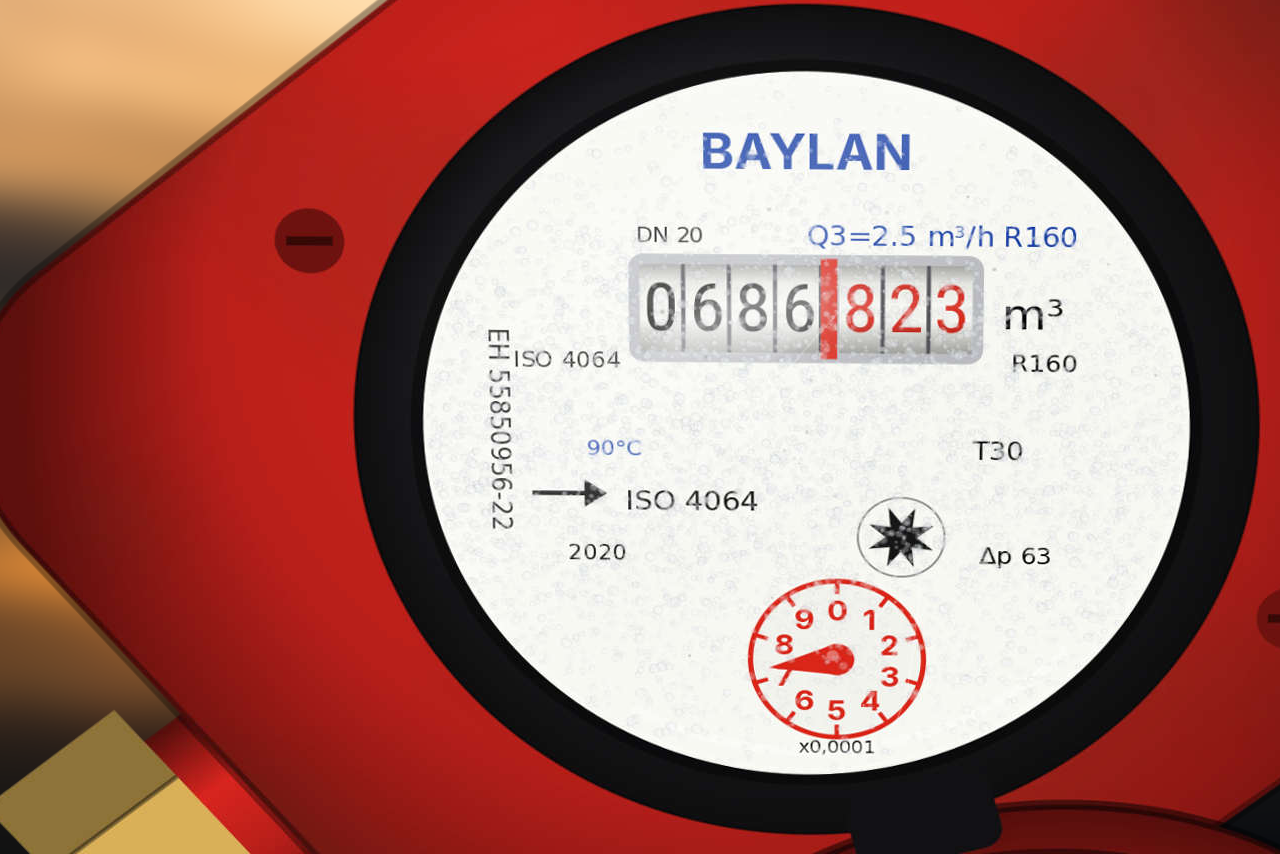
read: **686.8237** m³
